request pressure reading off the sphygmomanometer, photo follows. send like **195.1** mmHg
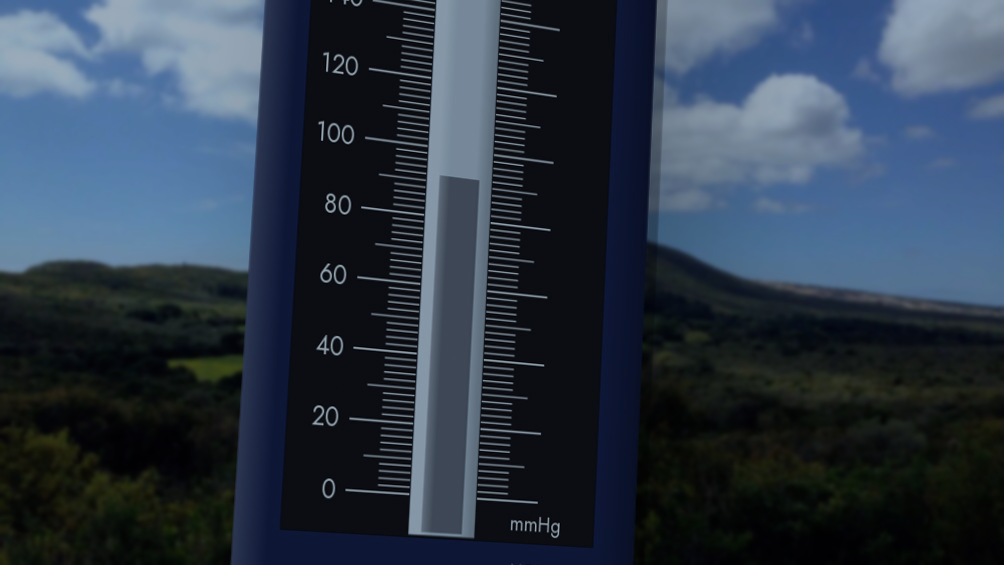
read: **92** mmHg
